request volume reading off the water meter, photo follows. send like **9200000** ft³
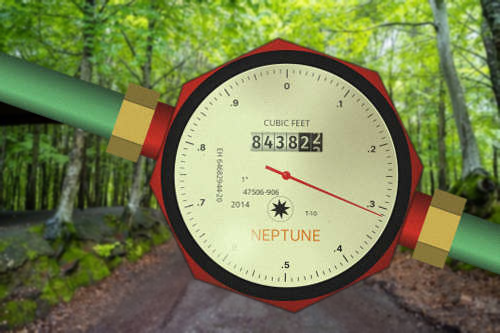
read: **843822.31** ft³
